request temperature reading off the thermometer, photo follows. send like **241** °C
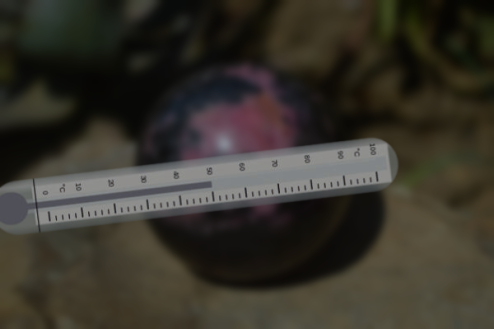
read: **50** °C
